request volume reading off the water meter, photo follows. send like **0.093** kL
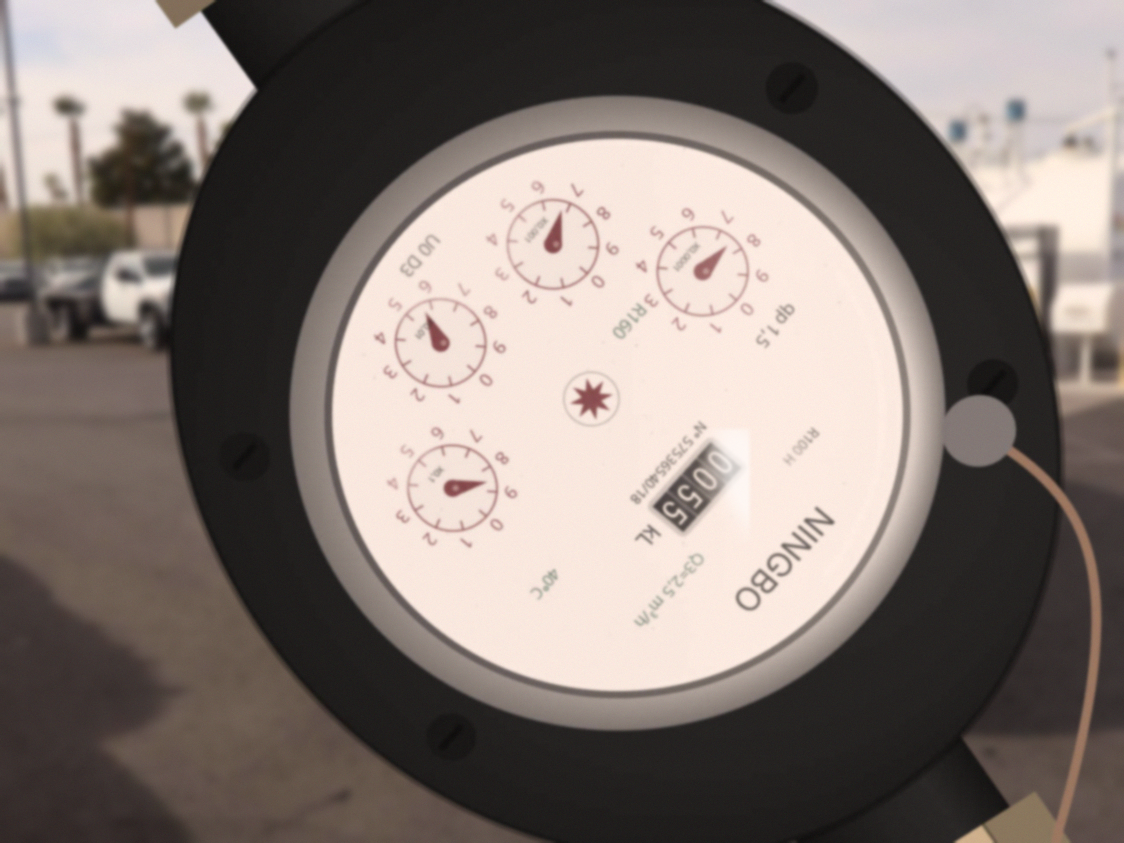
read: **55.8567** kL
